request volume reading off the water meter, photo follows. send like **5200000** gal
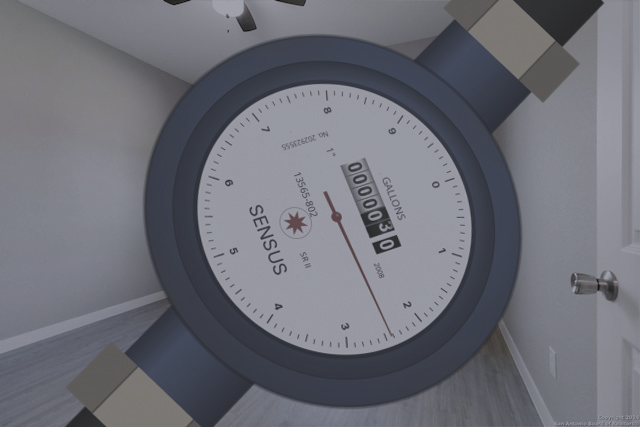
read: **32.4** gal
